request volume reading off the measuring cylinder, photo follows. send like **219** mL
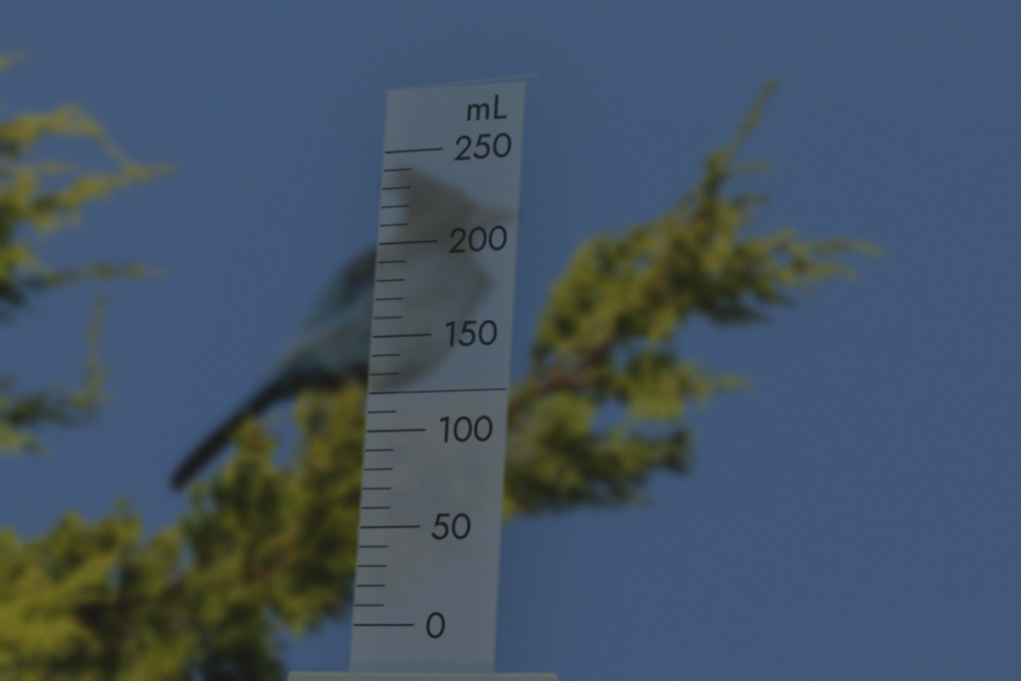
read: **120** mL
